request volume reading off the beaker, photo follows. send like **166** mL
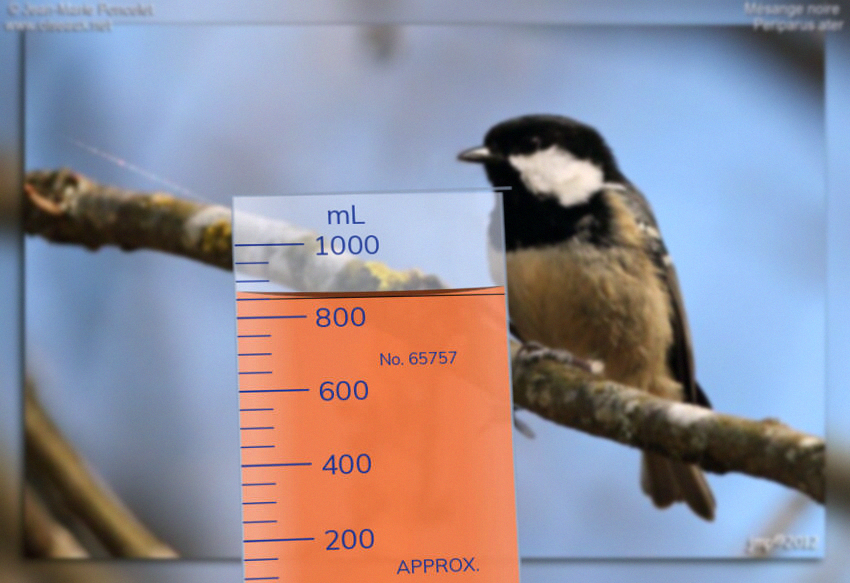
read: **850** mL
